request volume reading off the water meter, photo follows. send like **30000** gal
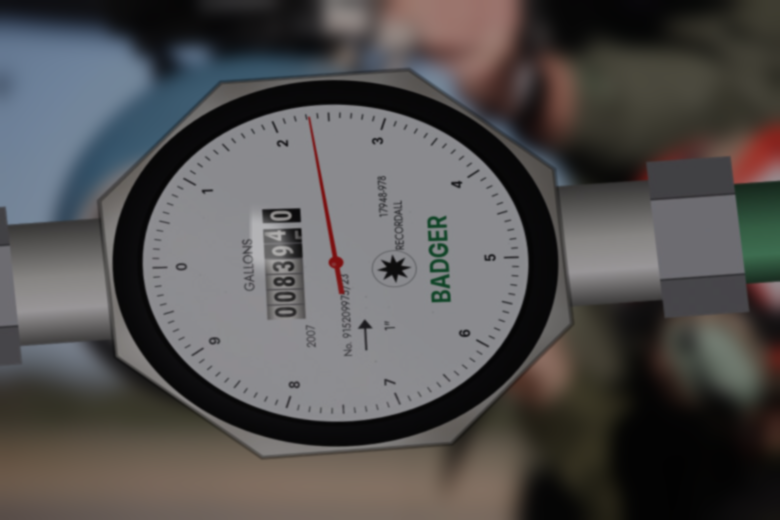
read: **83942.3** gal
